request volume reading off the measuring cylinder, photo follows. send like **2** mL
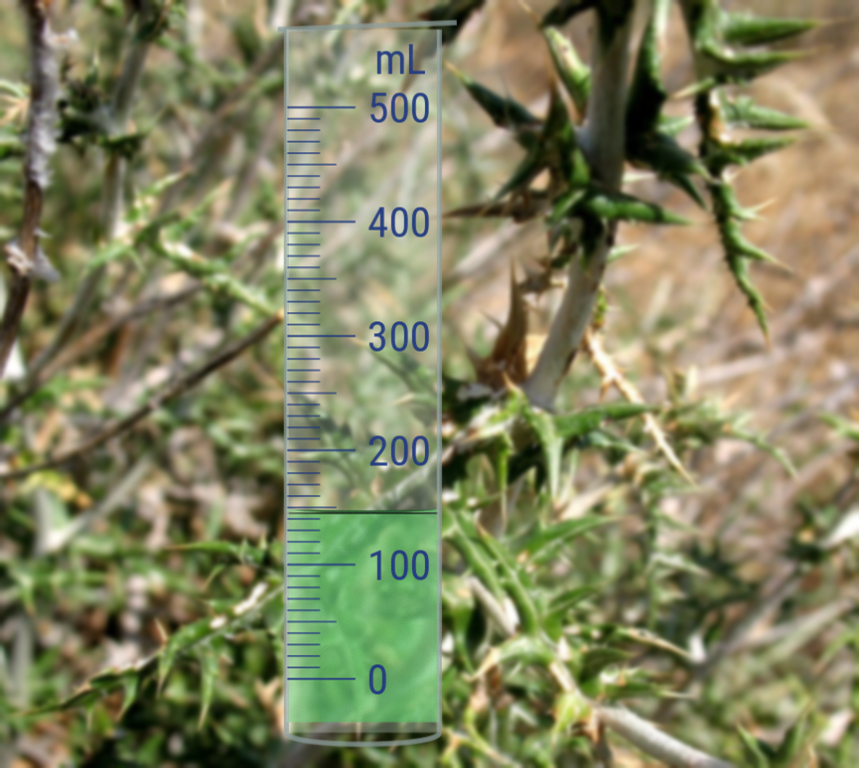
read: **145** mL
